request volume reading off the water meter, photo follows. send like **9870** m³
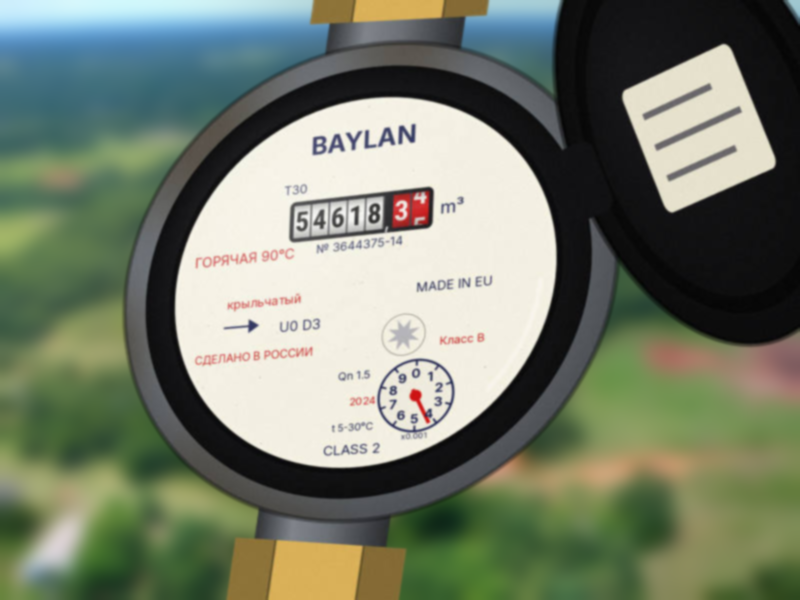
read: **54618.344** m³
